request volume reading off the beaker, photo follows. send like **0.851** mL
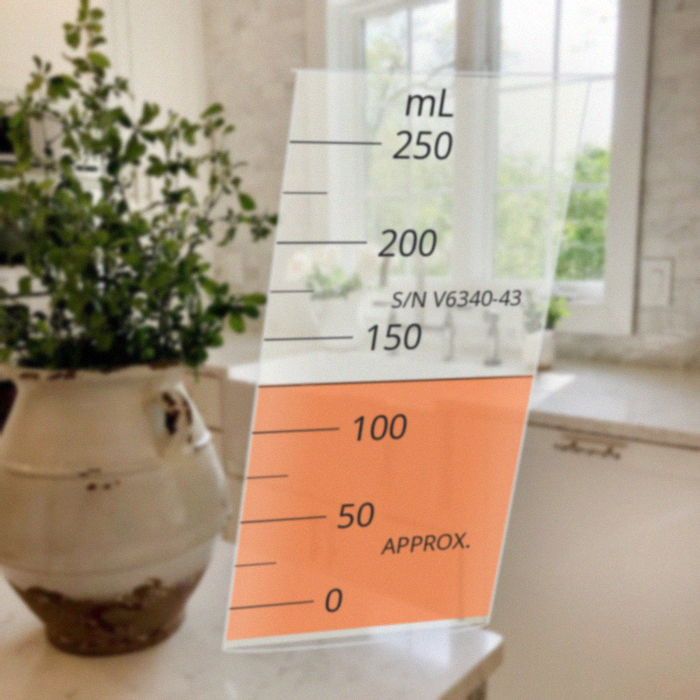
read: **125** mL
